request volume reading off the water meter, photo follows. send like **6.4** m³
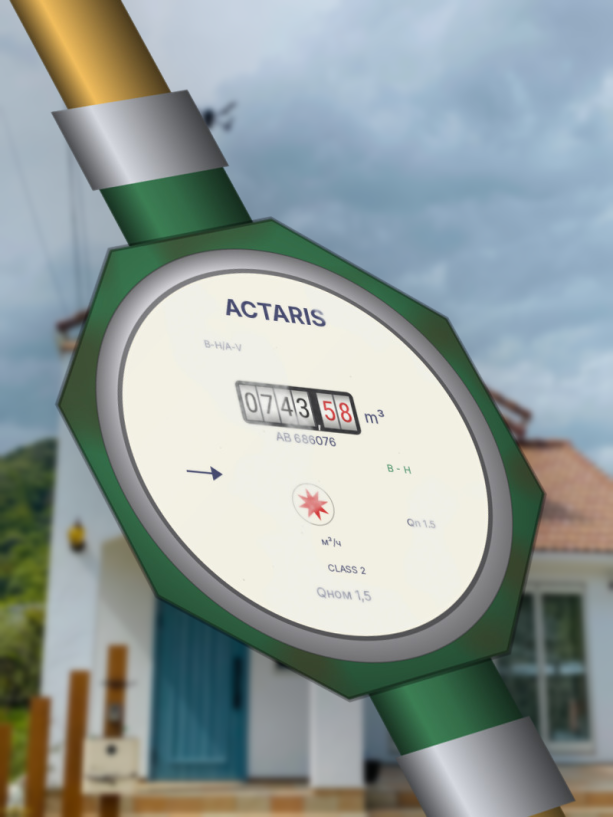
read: **743.58** m³
